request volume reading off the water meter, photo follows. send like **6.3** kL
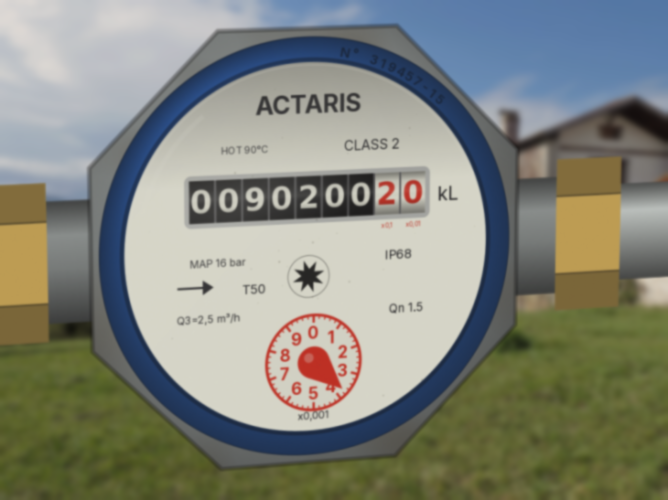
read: **90200.203** kL
